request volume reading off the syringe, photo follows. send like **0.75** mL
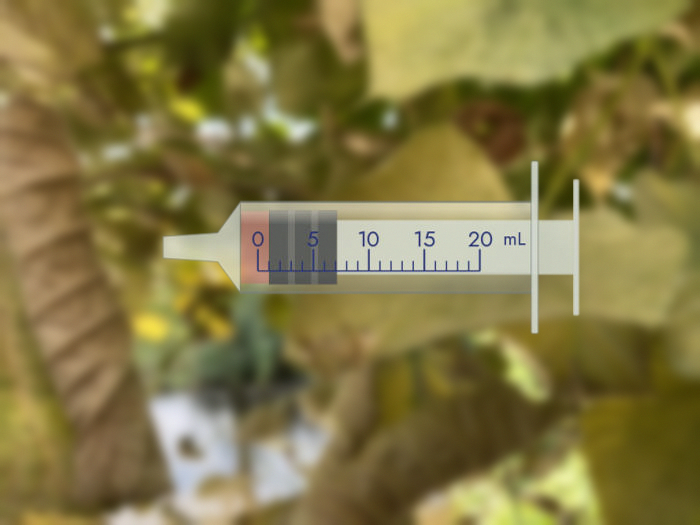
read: **1** mL
